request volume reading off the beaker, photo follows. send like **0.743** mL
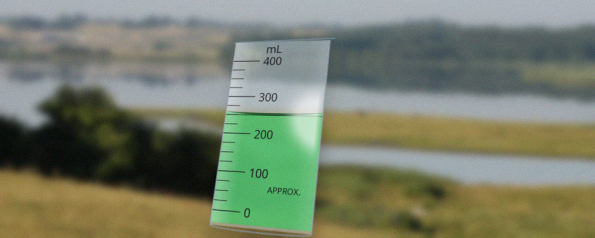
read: **250** mL
